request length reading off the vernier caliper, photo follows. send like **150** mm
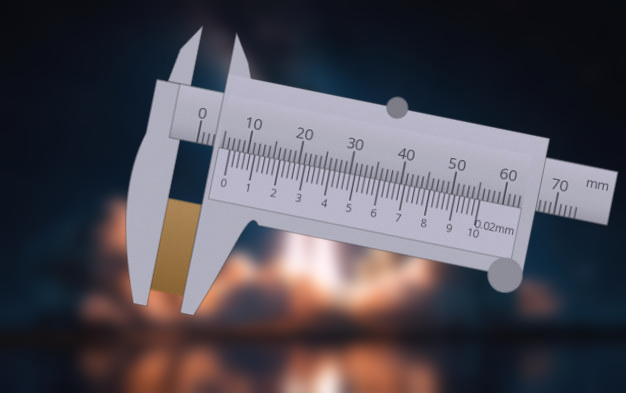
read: **6.5** mm
